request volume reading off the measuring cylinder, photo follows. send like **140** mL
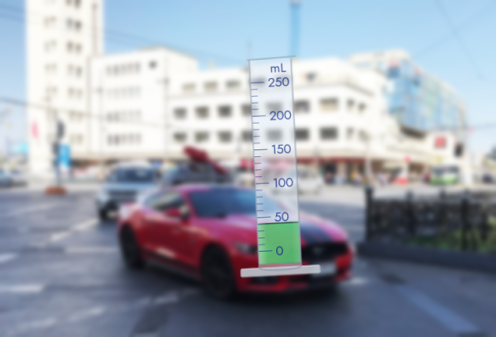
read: **40** mL
